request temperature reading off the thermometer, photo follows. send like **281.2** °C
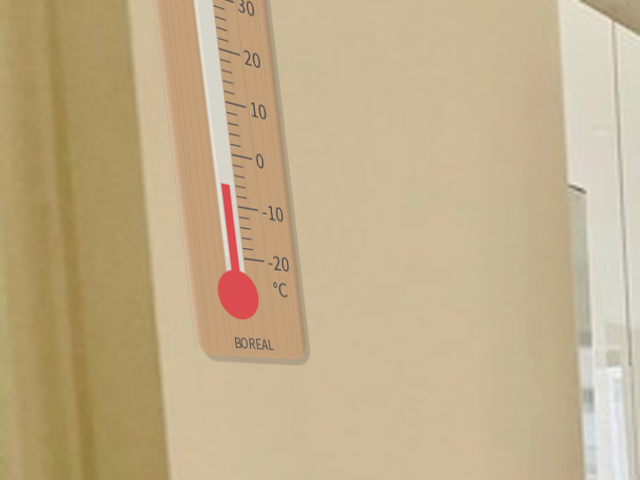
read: **-6** °C
